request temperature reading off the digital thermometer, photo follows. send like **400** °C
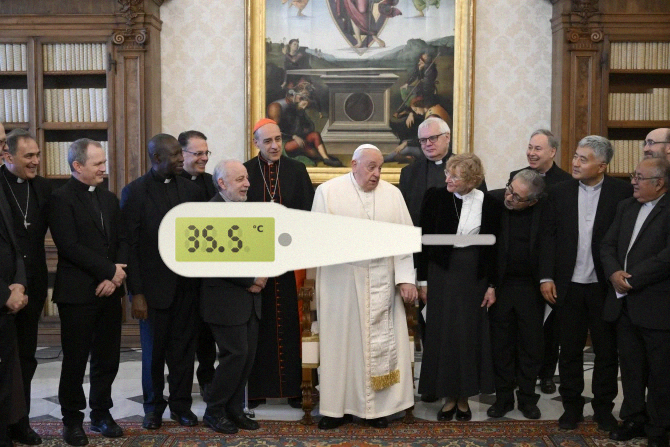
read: **35.5** °C
